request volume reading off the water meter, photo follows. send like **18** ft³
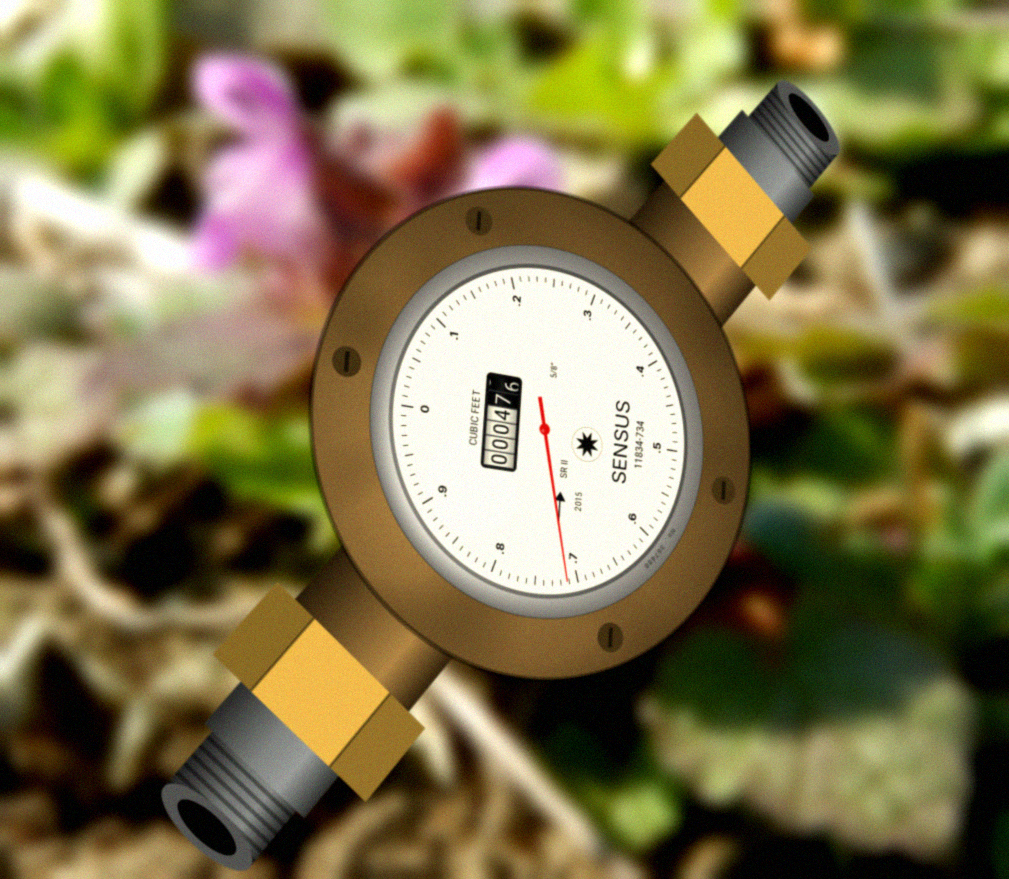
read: **475.71** ft³
